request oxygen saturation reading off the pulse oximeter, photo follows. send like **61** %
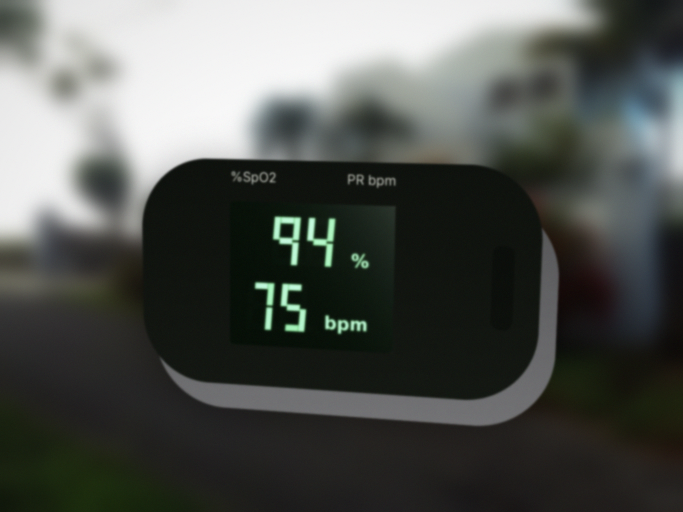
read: **94** %
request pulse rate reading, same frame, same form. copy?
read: **75** bpm
